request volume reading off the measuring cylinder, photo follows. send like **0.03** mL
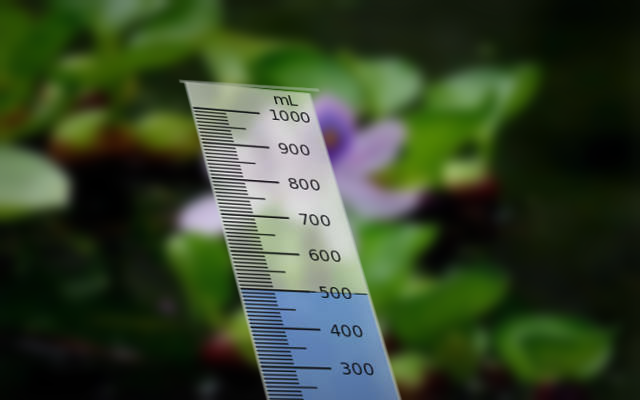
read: **500** mL
